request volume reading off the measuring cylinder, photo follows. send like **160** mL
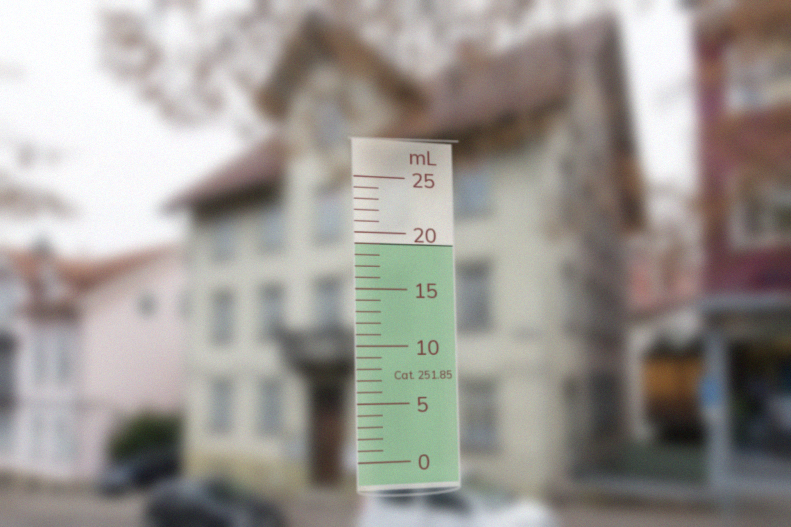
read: **19** mL
